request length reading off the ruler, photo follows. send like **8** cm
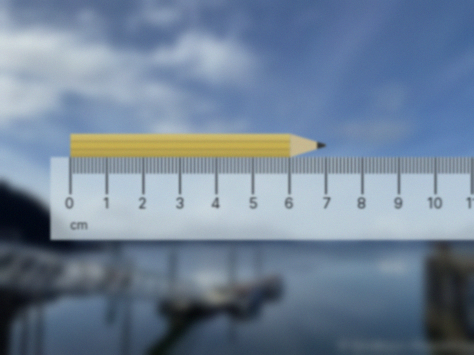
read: **7** cm
